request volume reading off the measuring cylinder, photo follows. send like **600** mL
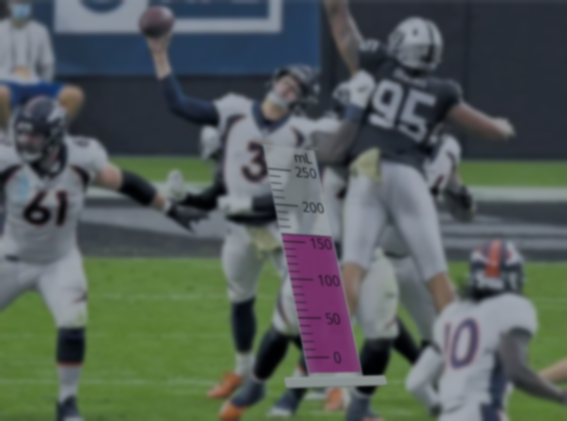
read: **160** mL
